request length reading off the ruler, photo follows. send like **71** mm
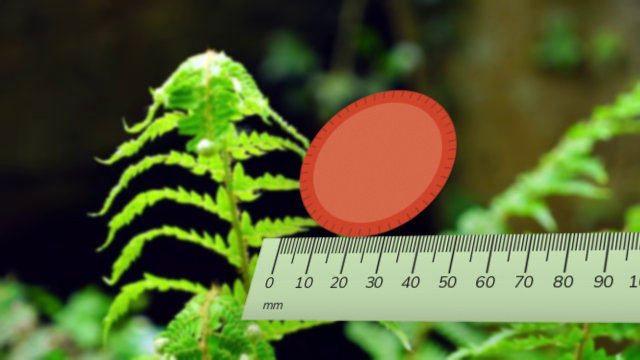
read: **45** mm
